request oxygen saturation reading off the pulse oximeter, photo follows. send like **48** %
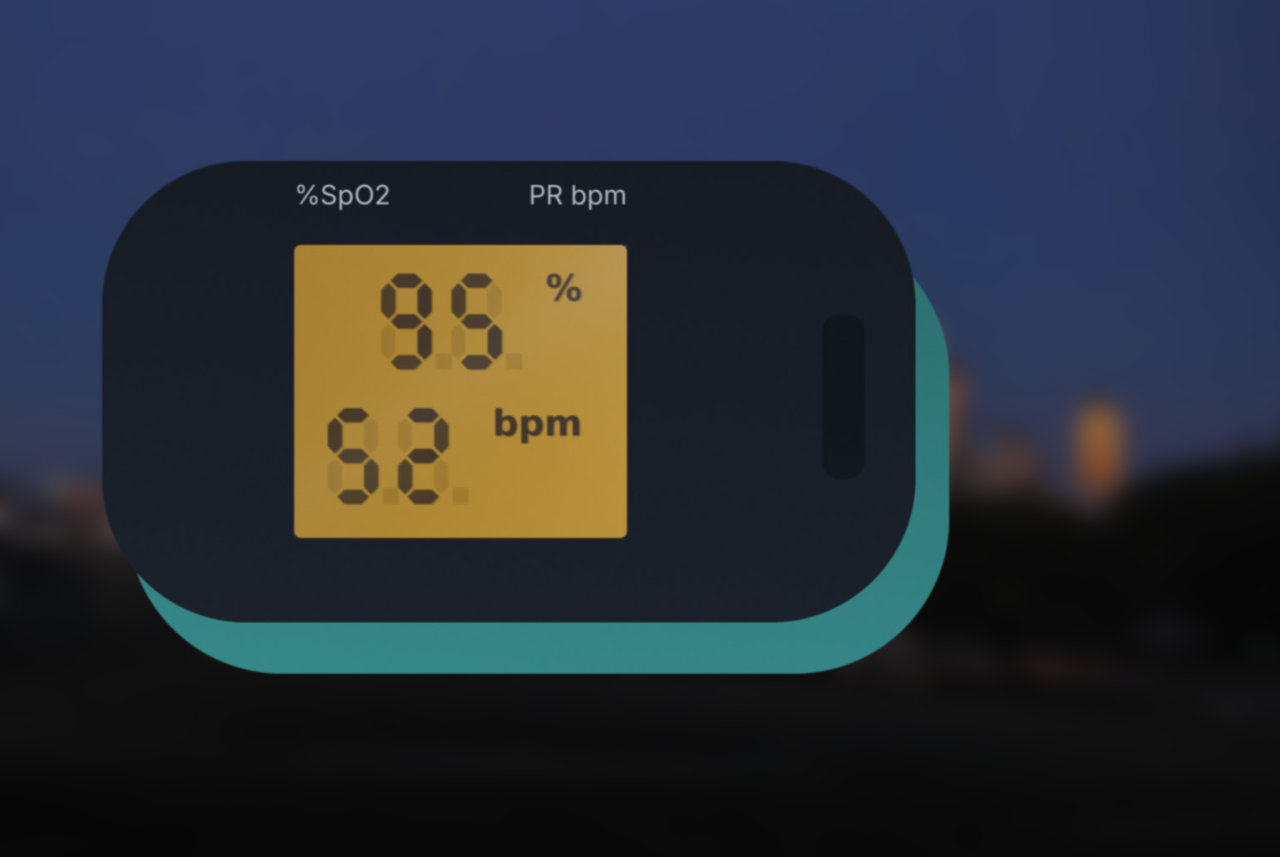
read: **95** %
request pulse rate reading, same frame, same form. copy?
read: **52** bpm
